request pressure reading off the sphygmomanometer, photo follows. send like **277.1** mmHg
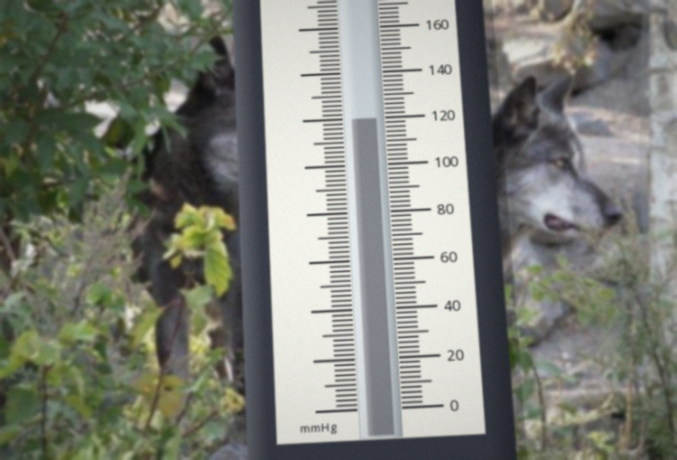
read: **120** mmHg
